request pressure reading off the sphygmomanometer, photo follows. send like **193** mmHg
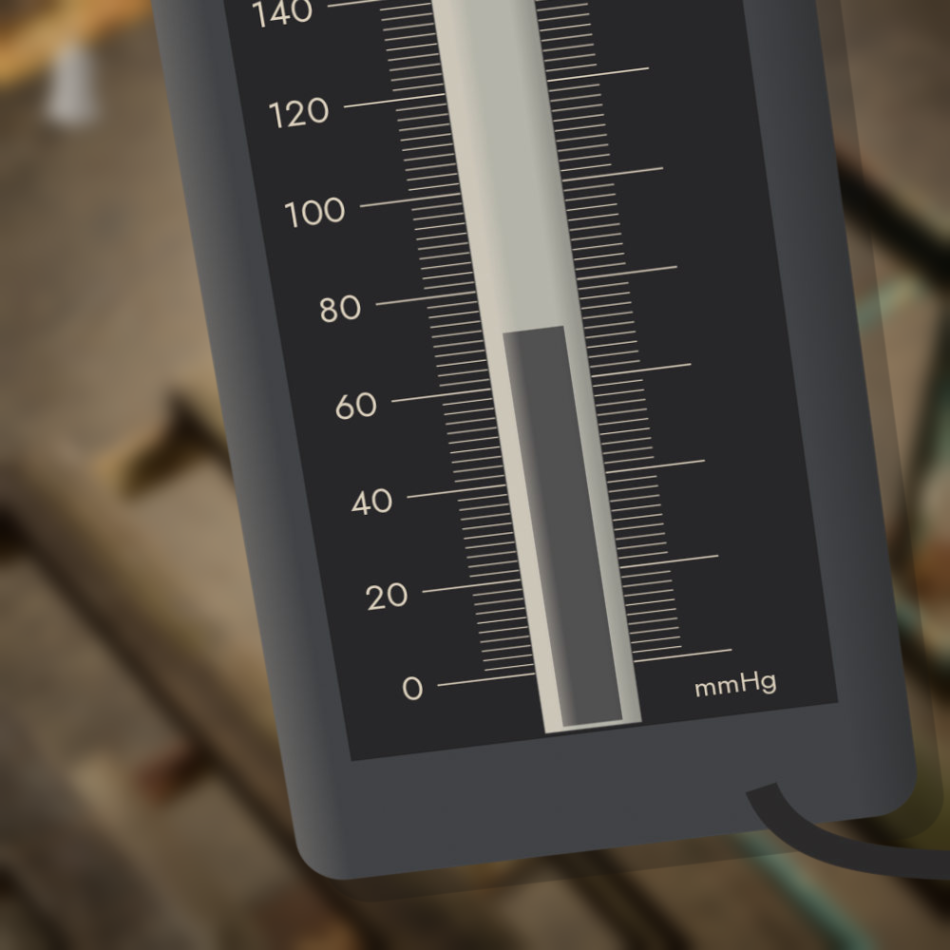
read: **71** mmHg
